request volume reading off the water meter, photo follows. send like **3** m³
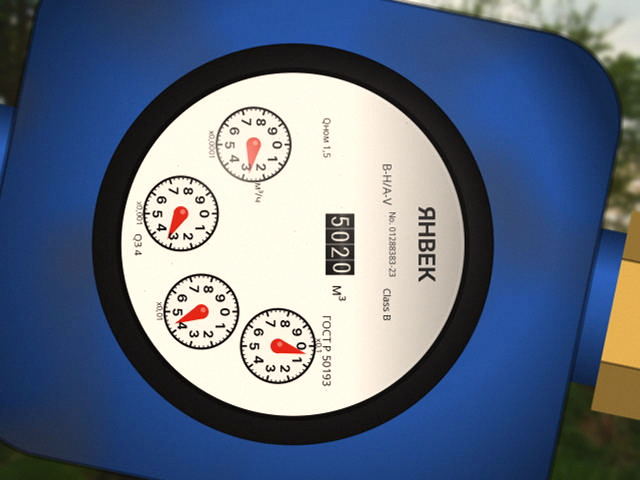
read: **5020.0432** m³
